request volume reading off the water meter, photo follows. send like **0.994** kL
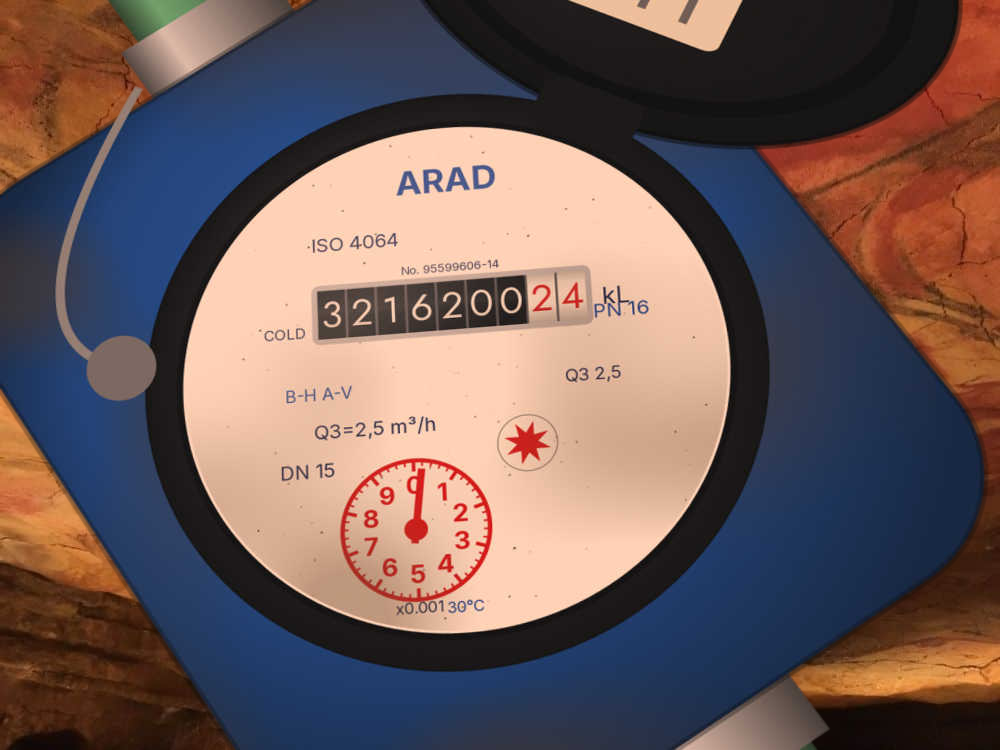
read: **3216200.240** kL
